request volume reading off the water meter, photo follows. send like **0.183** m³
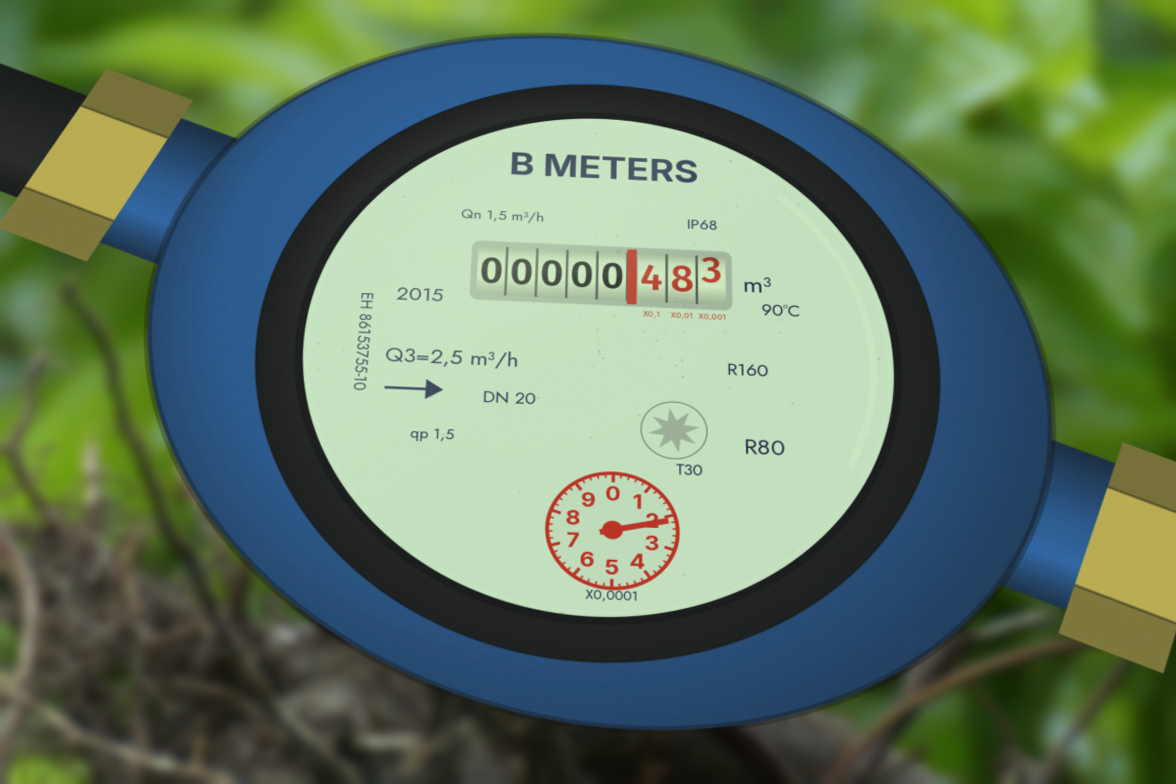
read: **0.4832** m³
